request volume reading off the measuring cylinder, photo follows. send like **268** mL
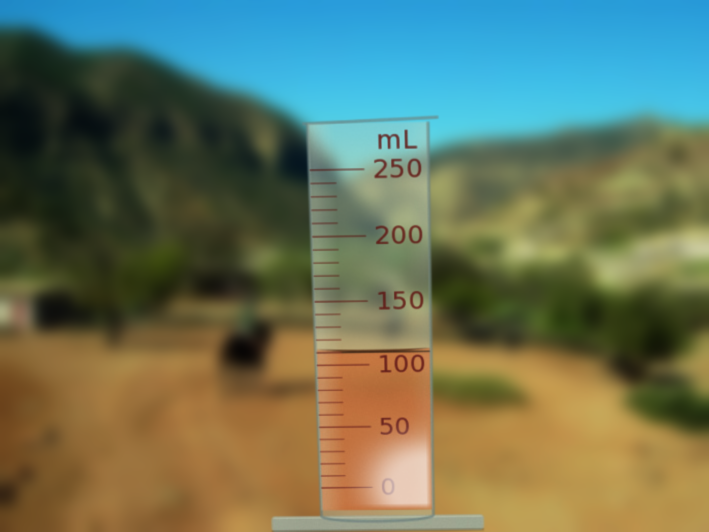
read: **110** mL
